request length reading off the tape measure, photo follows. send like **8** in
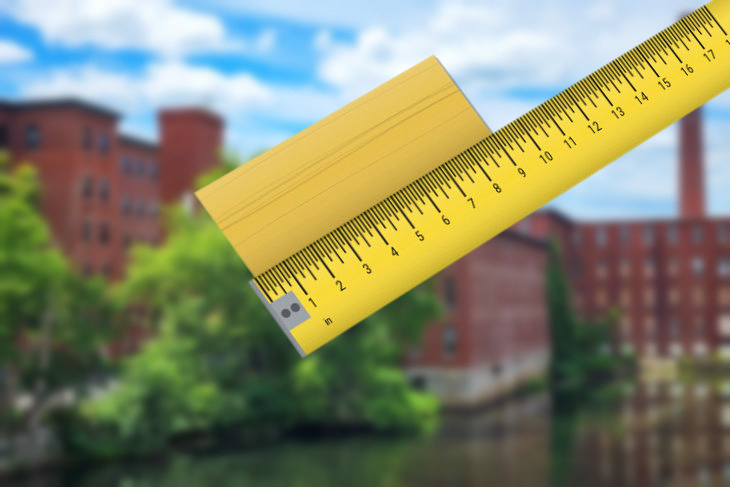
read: **9** in
